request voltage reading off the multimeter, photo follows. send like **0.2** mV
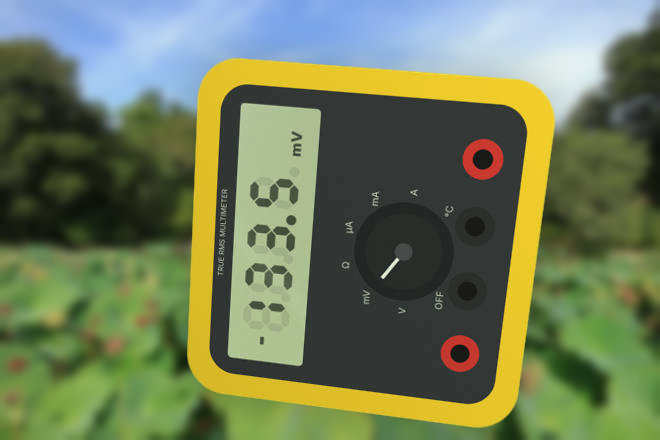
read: **-133.5** mV
